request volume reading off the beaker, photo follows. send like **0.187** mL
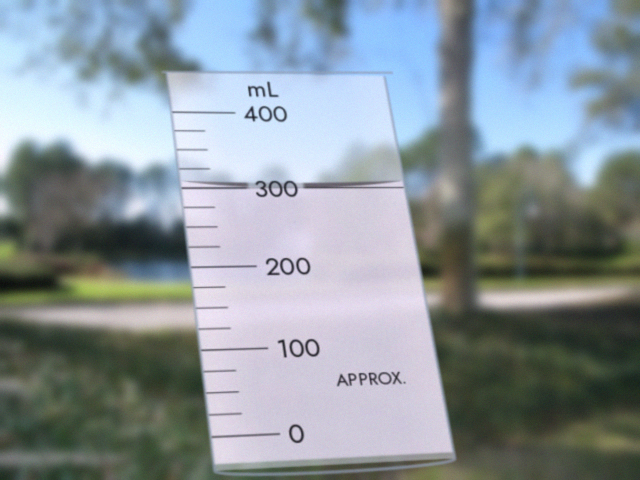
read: **300** mL
